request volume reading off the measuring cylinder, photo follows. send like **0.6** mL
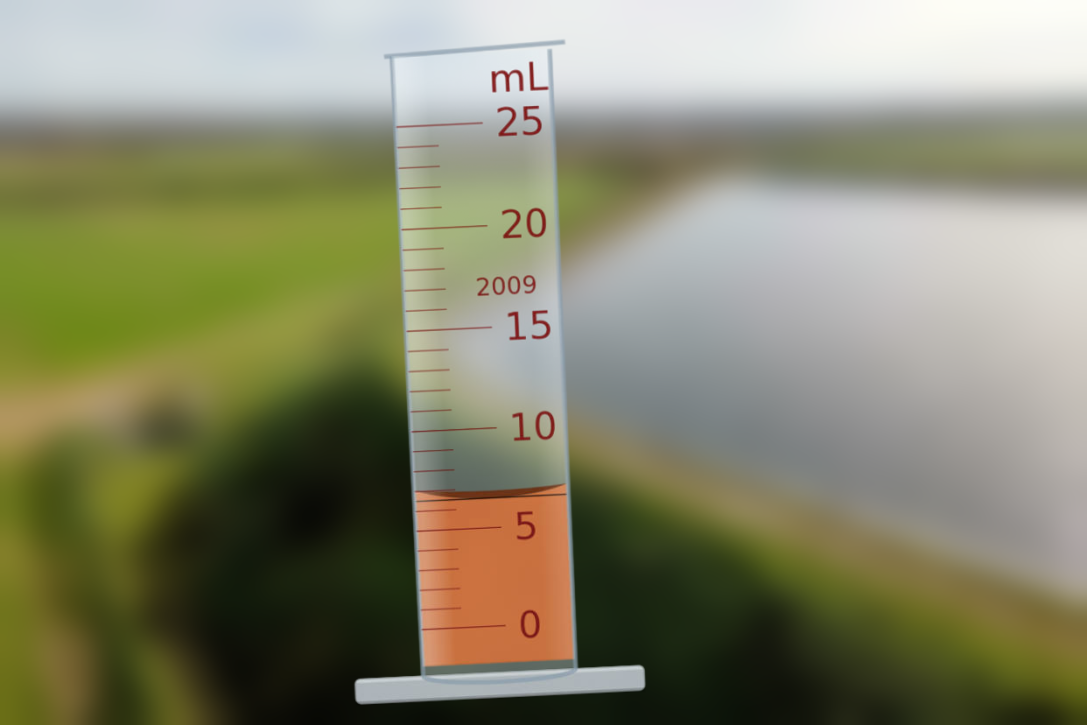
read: **6.5** mL
